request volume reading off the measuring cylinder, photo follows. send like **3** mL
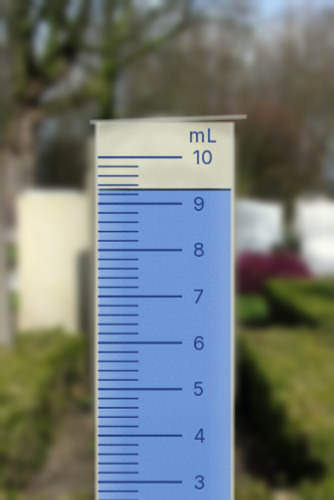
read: **9.3** mL
